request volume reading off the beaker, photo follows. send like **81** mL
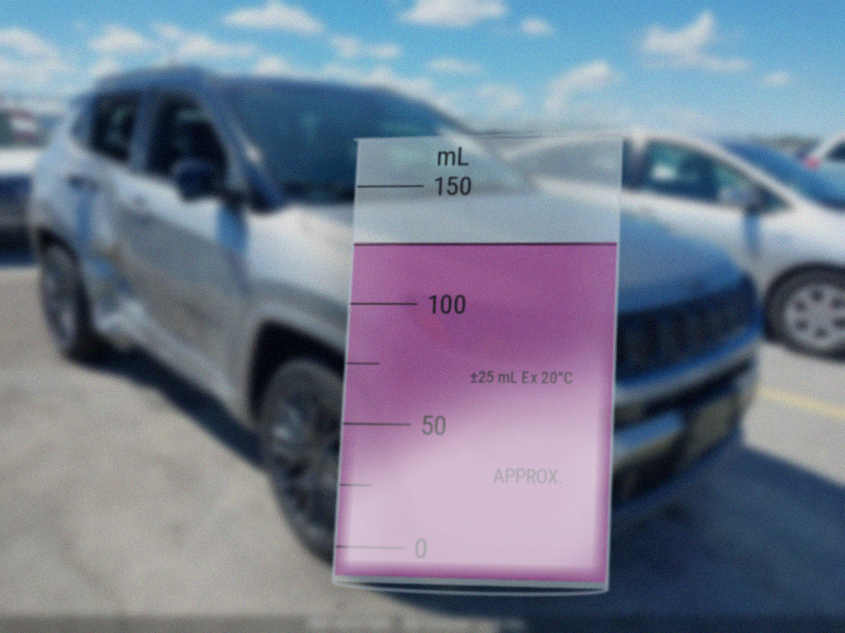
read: **125** mL
